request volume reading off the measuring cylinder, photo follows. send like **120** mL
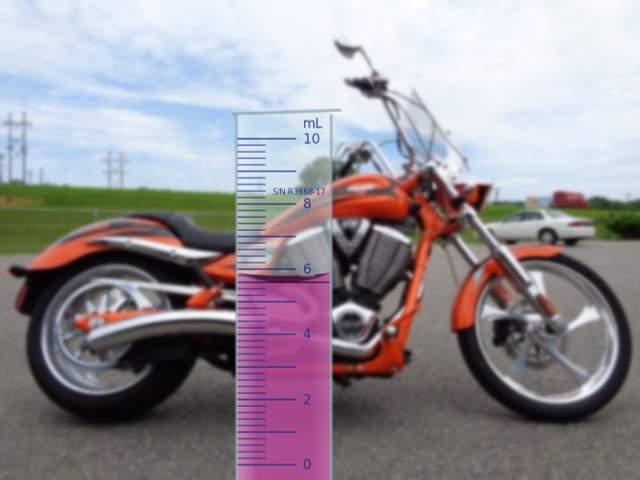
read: **5.6** mL
